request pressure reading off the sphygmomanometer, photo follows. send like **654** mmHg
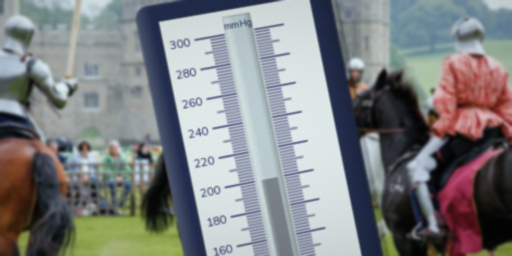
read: **200** mmHg
